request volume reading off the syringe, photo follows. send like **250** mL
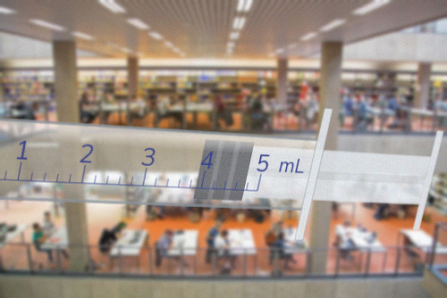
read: **3.9** mL
